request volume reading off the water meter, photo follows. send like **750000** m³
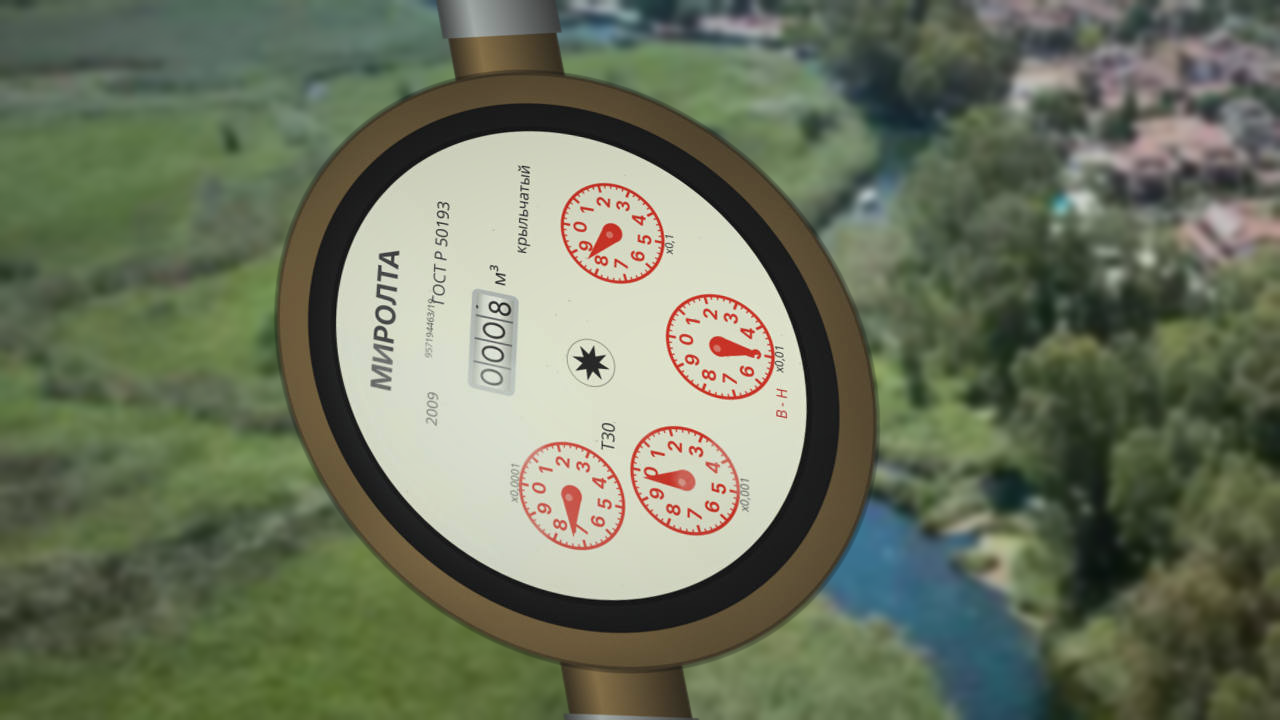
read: **7.8497** m³
